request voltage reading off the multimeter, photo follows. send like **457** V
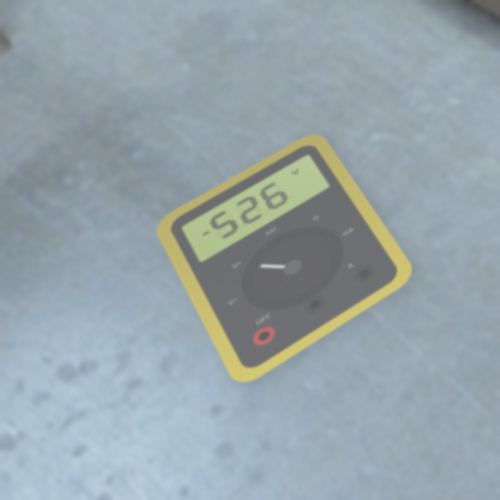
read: **-526** V
